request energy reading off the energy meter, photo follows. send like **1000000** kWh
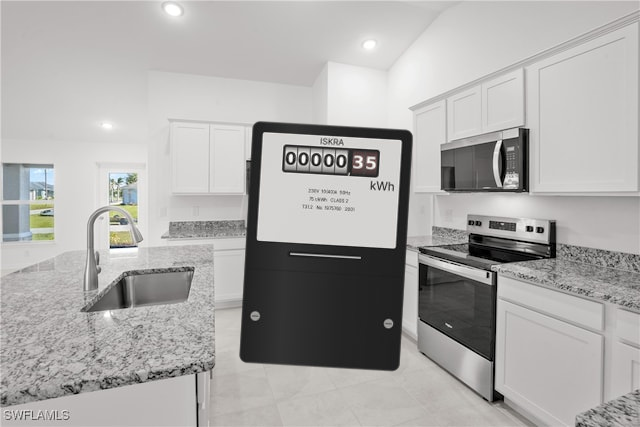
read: **0.35** kWh
